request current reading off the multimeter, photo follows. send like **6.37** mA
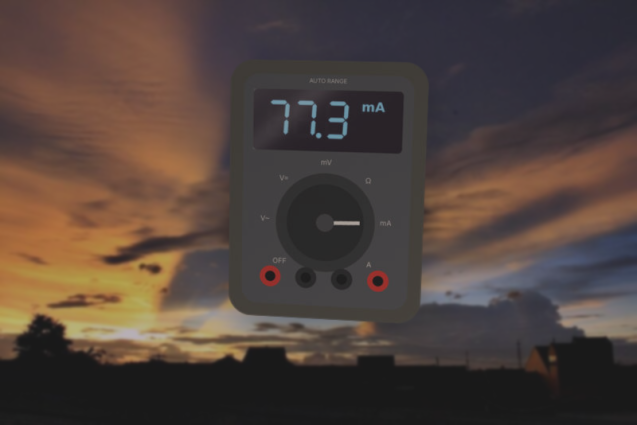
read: **77.3** mA
